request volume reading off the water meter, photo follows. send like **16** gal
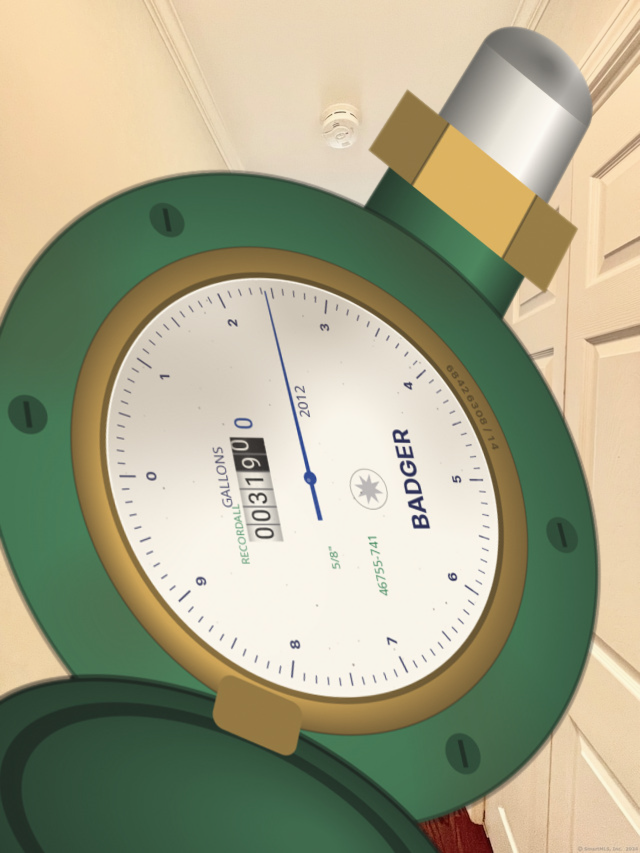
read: **31902.4** gal
